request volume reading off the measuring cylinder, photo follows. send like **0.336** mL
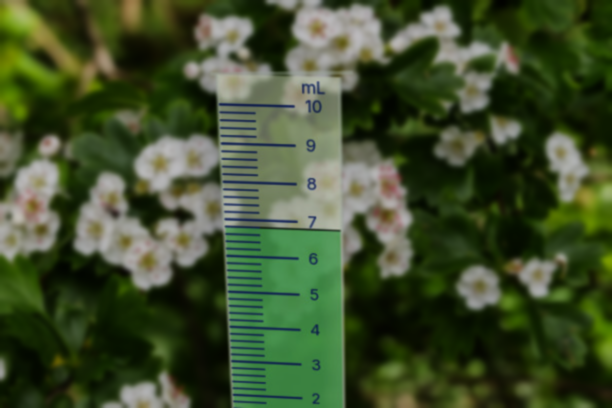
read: **6.8** mL
